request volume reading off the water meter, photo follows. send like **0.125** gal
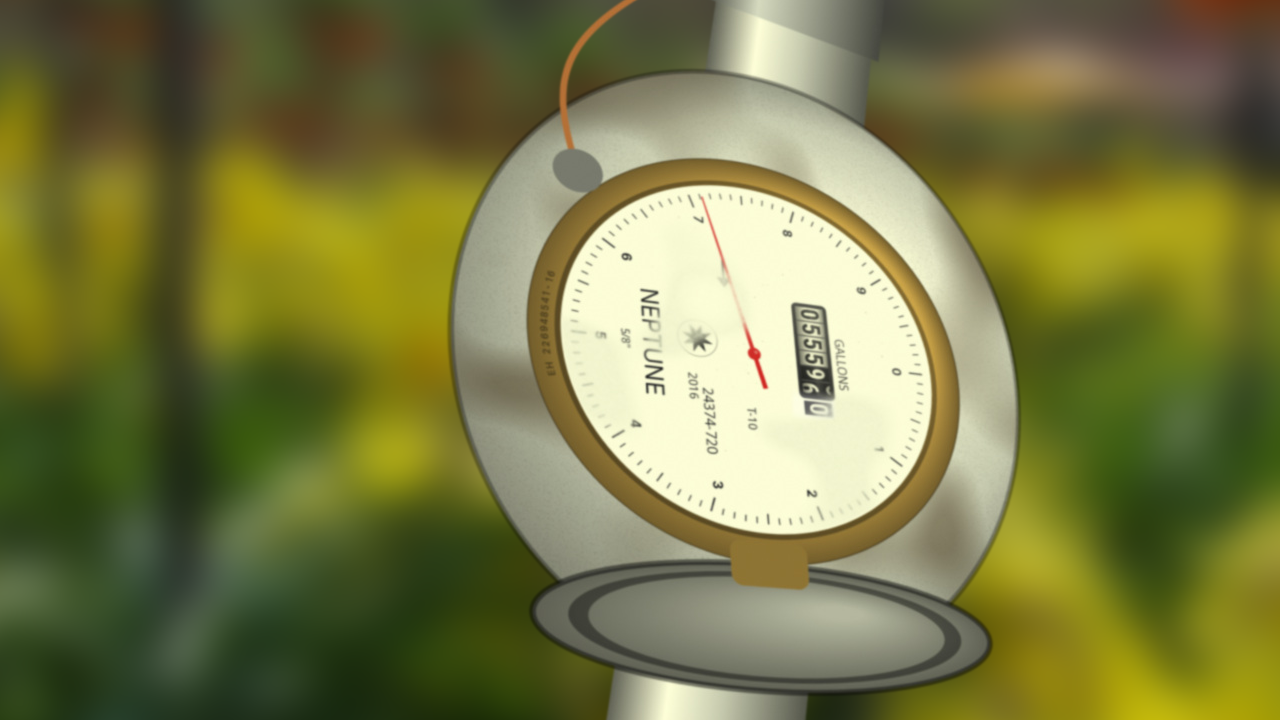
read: **555957.1** gal
